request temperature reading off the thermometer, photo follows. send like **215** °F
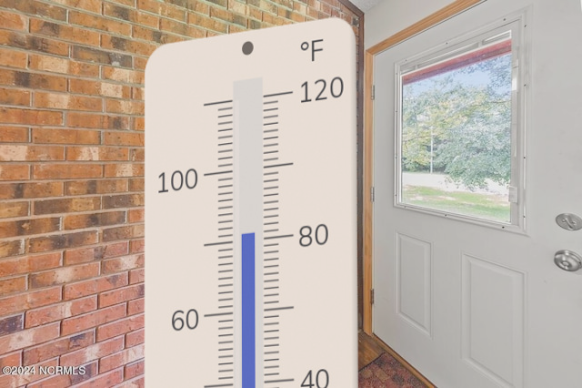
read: **82** °F
